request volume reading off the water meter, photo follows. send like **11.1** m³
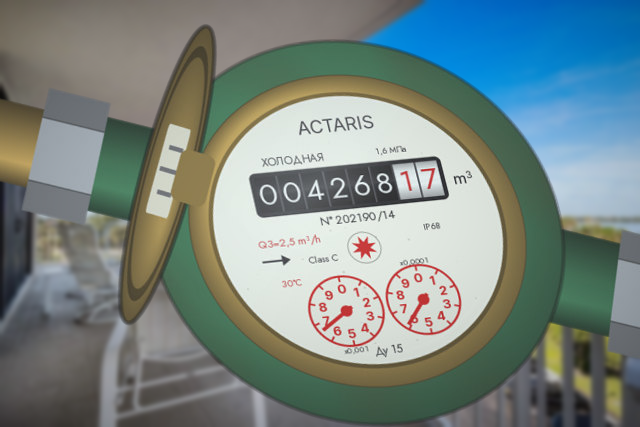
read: **4268.1766** m³
